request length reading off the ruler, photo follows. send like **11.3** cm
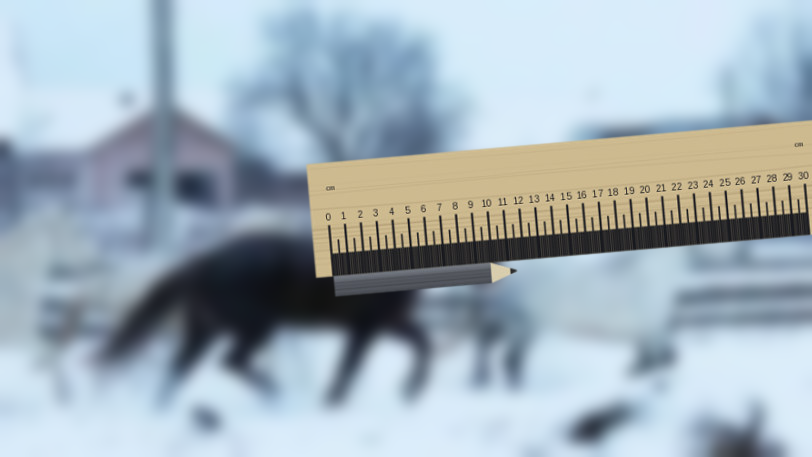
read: **11.5** cm
